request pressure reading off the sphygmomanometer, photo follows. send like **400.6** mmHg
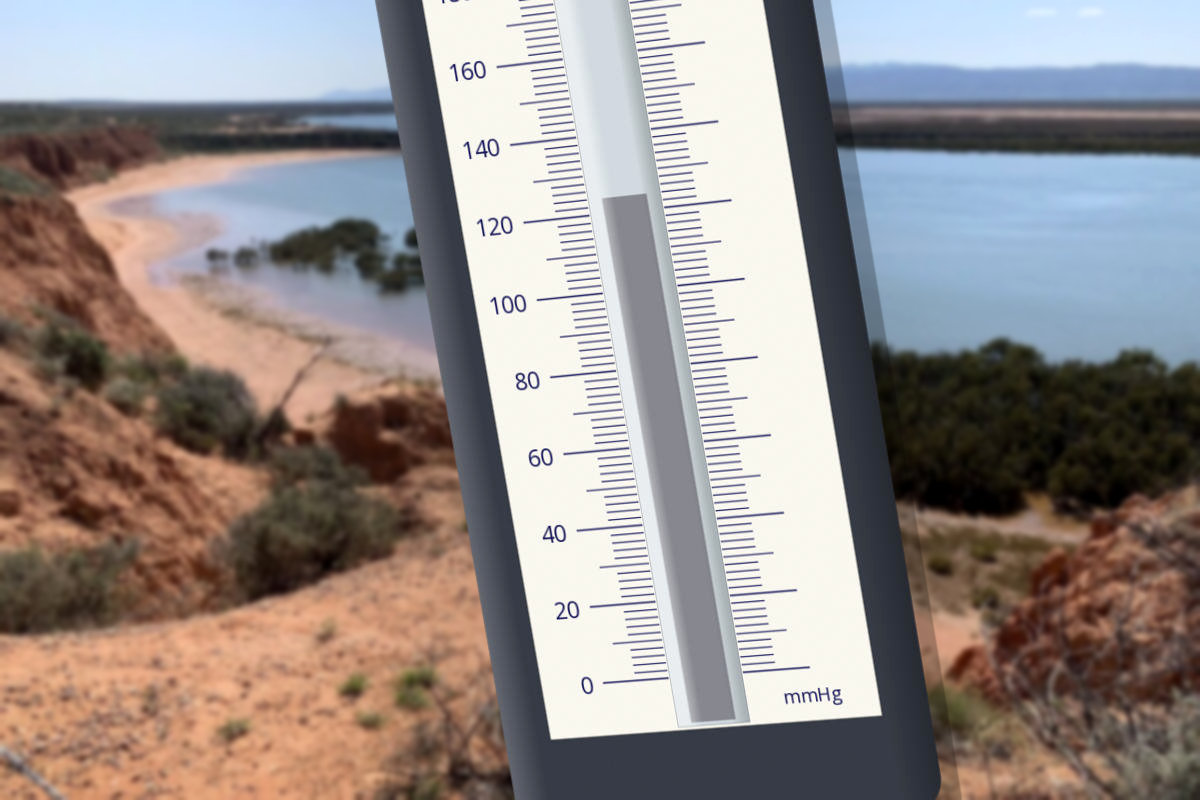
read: **124** mmHg
